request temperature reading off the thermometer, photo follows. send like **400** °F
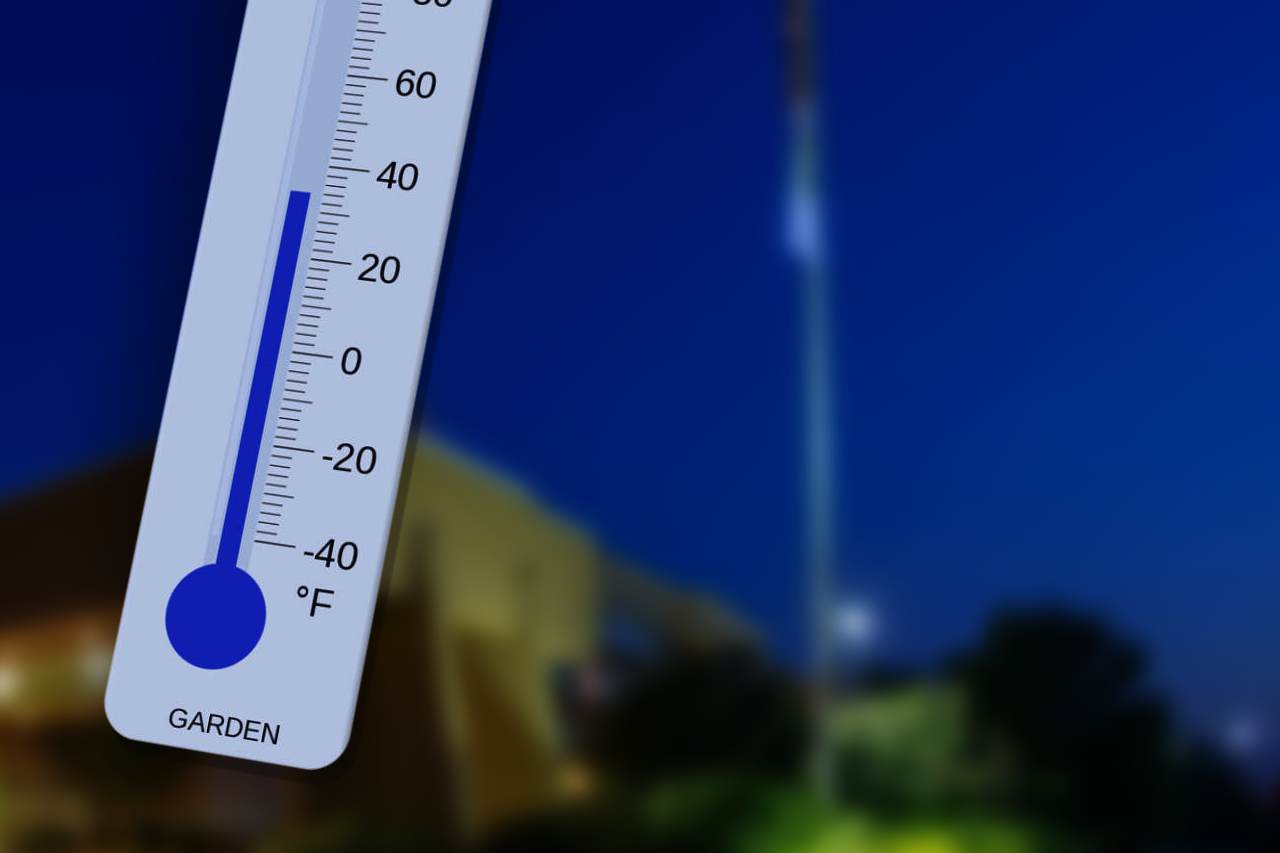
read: **34** °F
